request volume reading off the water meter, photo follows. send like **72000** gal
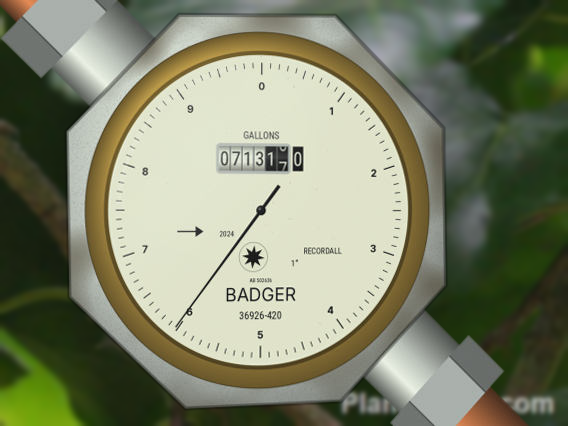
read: **713166.0** gal
